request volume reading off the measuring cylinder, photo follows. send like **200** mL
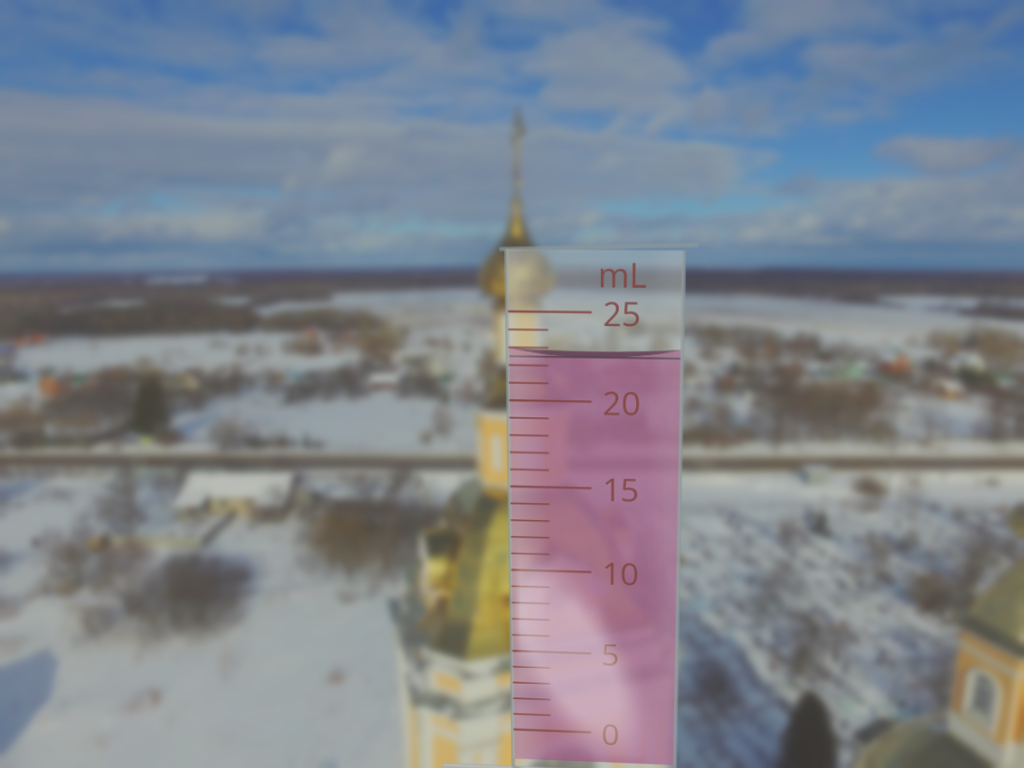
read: **22.5** mL
